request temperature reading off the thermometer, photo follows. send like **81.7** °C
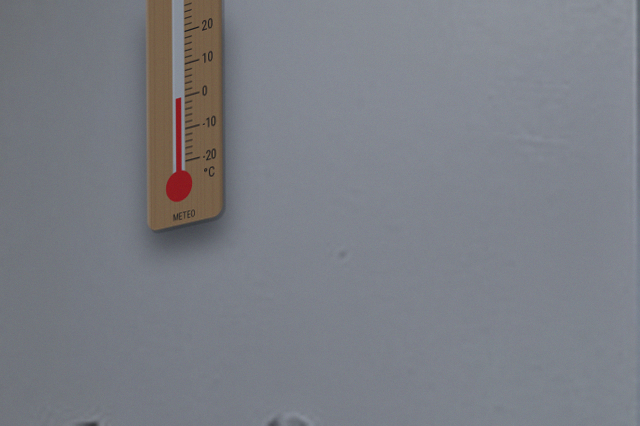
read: **0** °C
